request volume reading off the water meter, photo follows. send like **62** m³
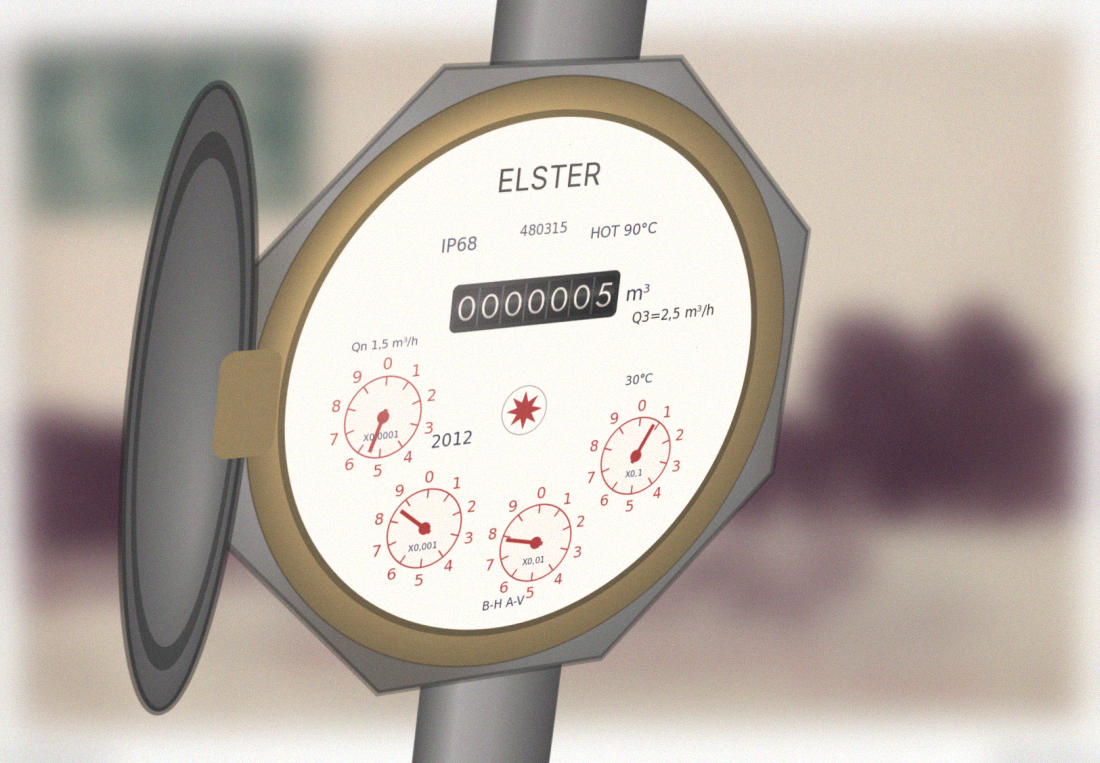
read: **5.0785** m³
